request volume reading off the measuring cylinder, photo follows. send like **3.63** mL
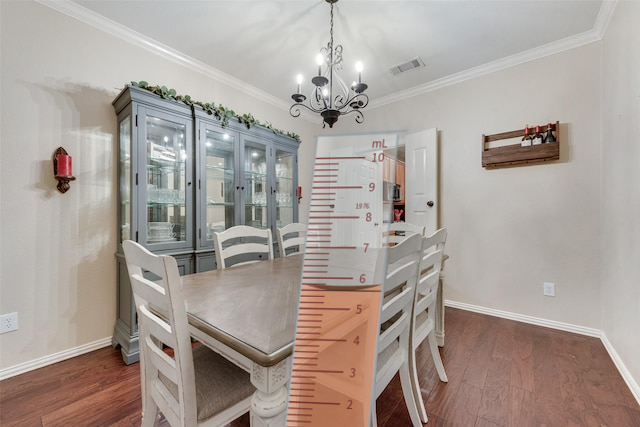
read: **5.6** mL
